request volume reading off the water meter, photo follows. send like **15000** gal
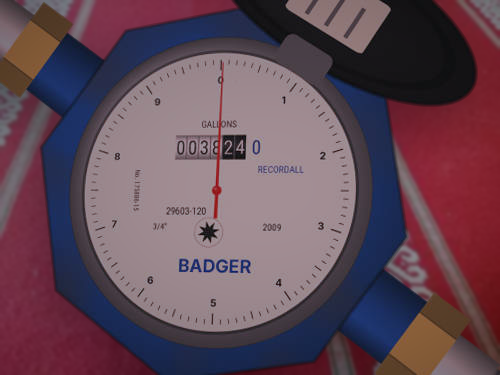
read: **38240.0** gal
